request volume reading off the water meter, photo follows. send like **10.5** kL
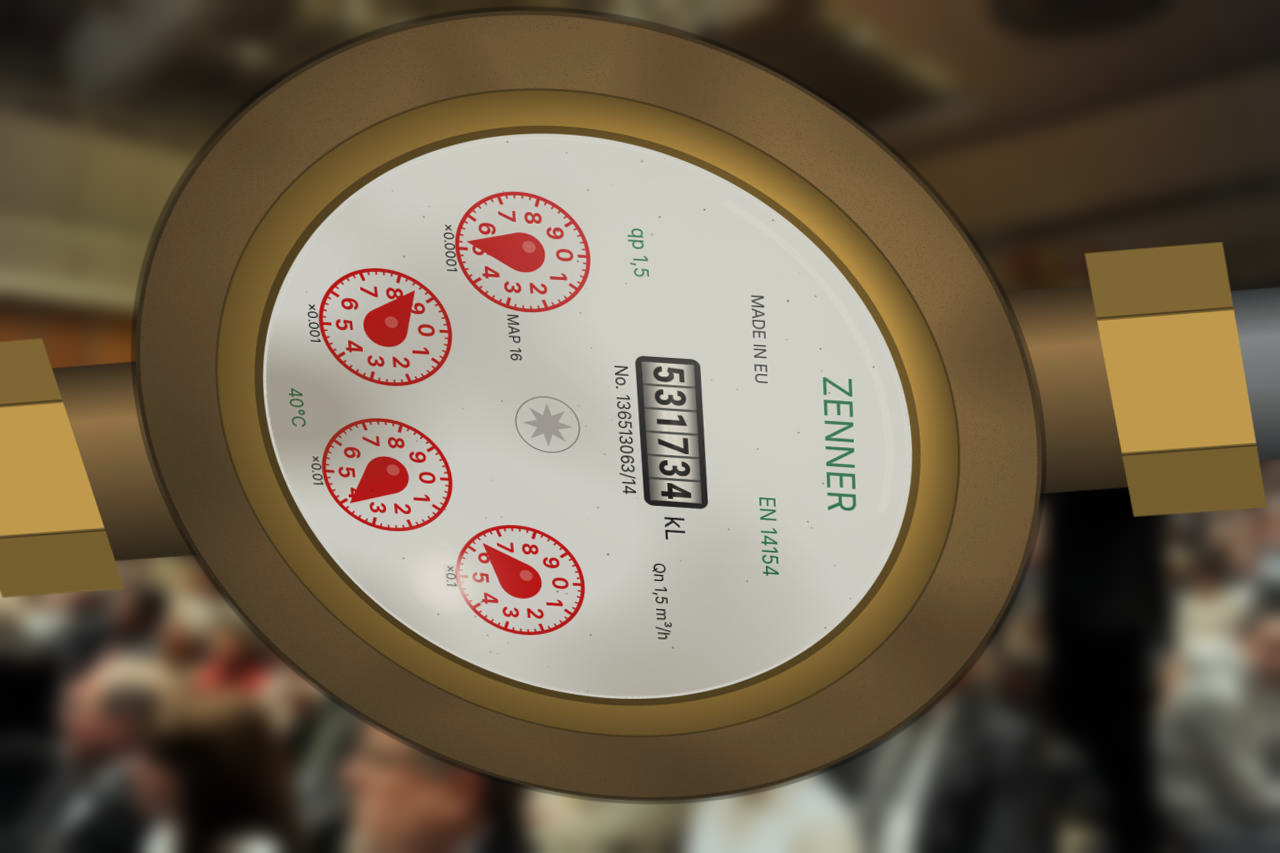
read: **531734.6385** kL
